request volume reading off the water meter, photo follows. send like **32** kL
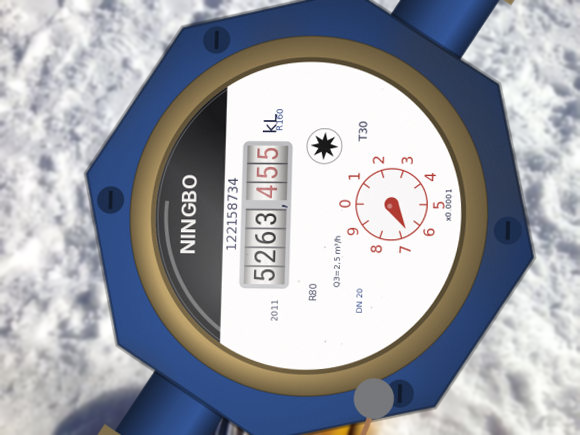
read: **5263.4556** kL
